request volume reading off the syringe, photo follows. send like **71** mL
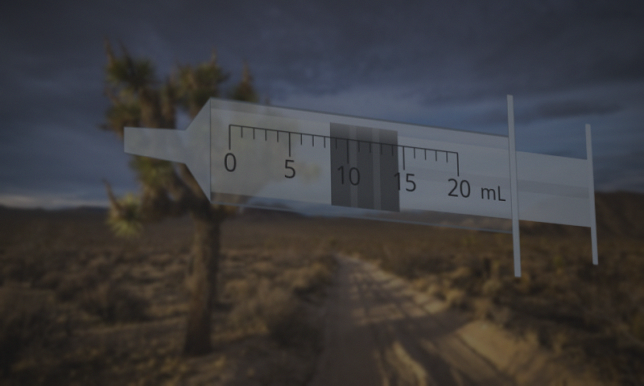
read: **8.5** mL
